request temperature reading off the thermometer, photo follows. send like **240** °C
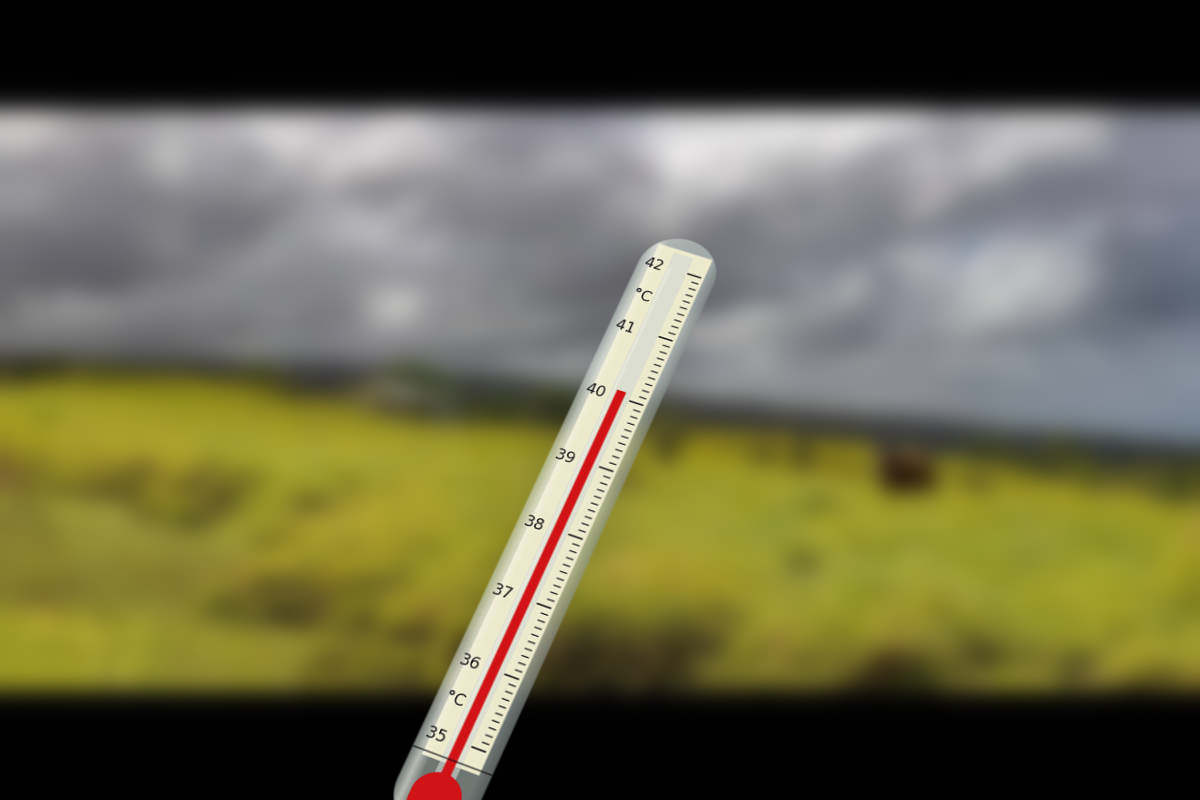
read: **40.1** °C
